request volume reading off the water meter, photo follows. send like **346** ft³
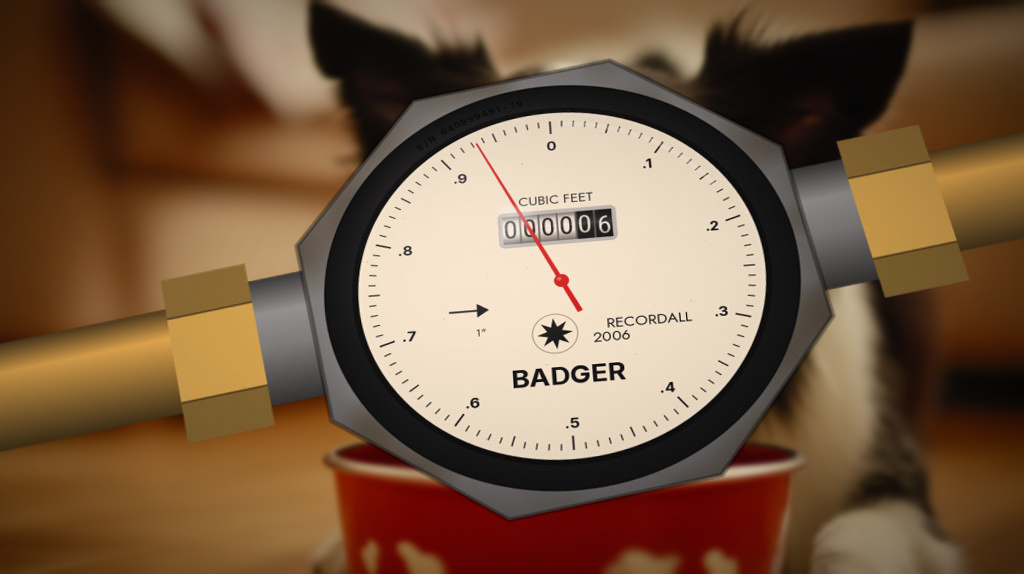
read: **5.93** ft³
